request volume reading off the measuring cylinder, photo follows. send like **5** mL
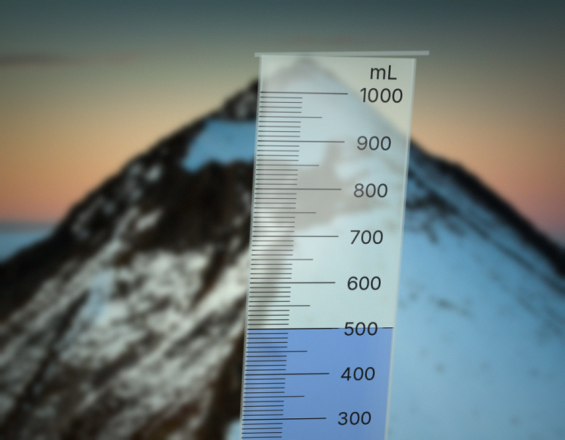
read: **500** mL
